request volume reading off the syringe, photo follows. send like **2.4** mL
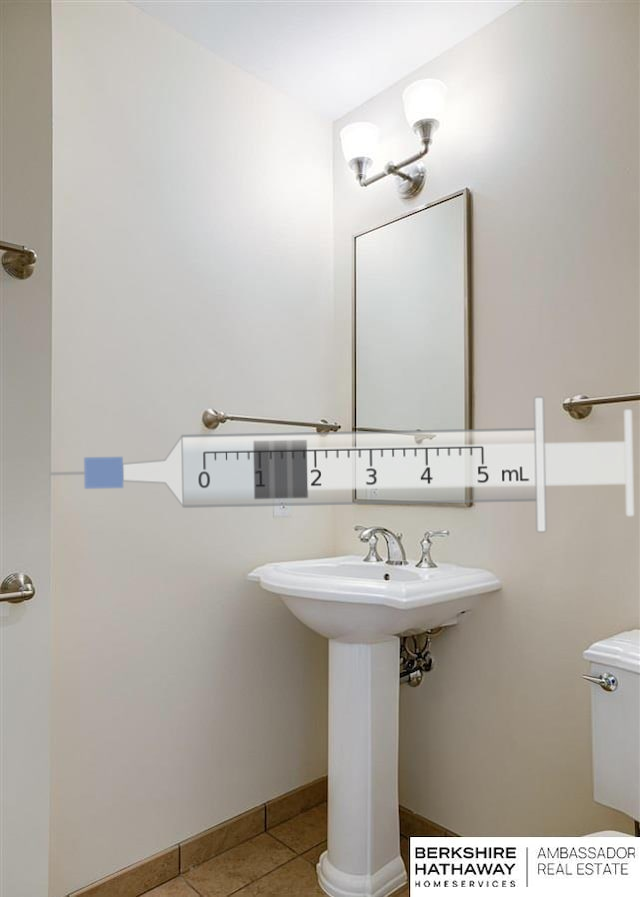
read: **0.9** mL
